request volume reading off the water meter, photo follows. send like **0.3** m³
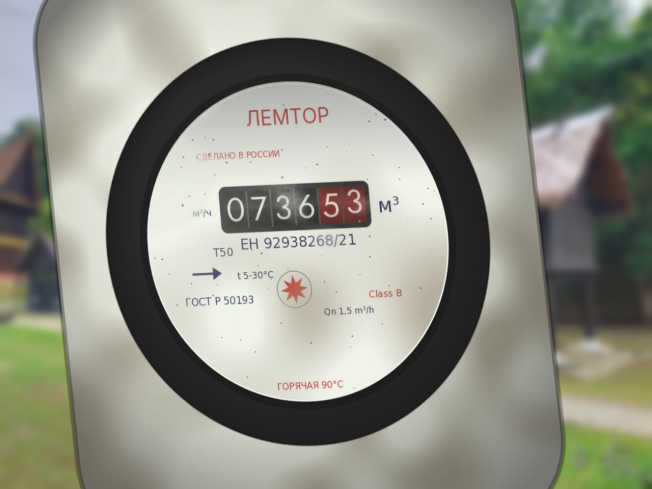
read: **736.53** m³
